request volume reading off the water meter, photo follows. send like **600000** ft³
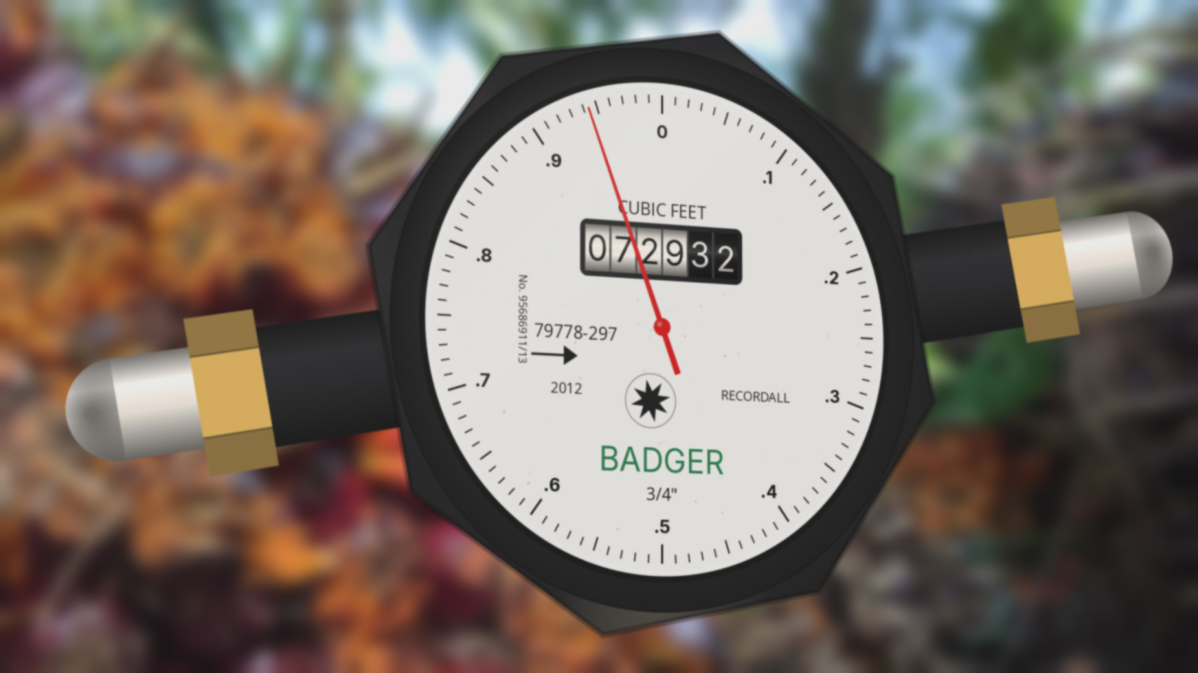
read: **72931.94** ft³
